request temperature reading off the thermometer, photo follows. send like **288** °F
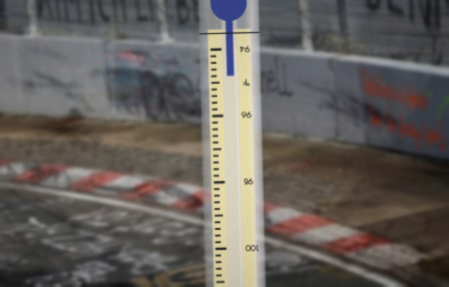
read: **94.8** °F
